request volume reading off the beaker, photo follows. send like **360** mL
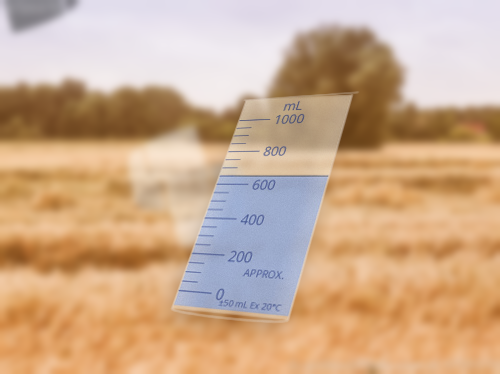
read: **650** mL
